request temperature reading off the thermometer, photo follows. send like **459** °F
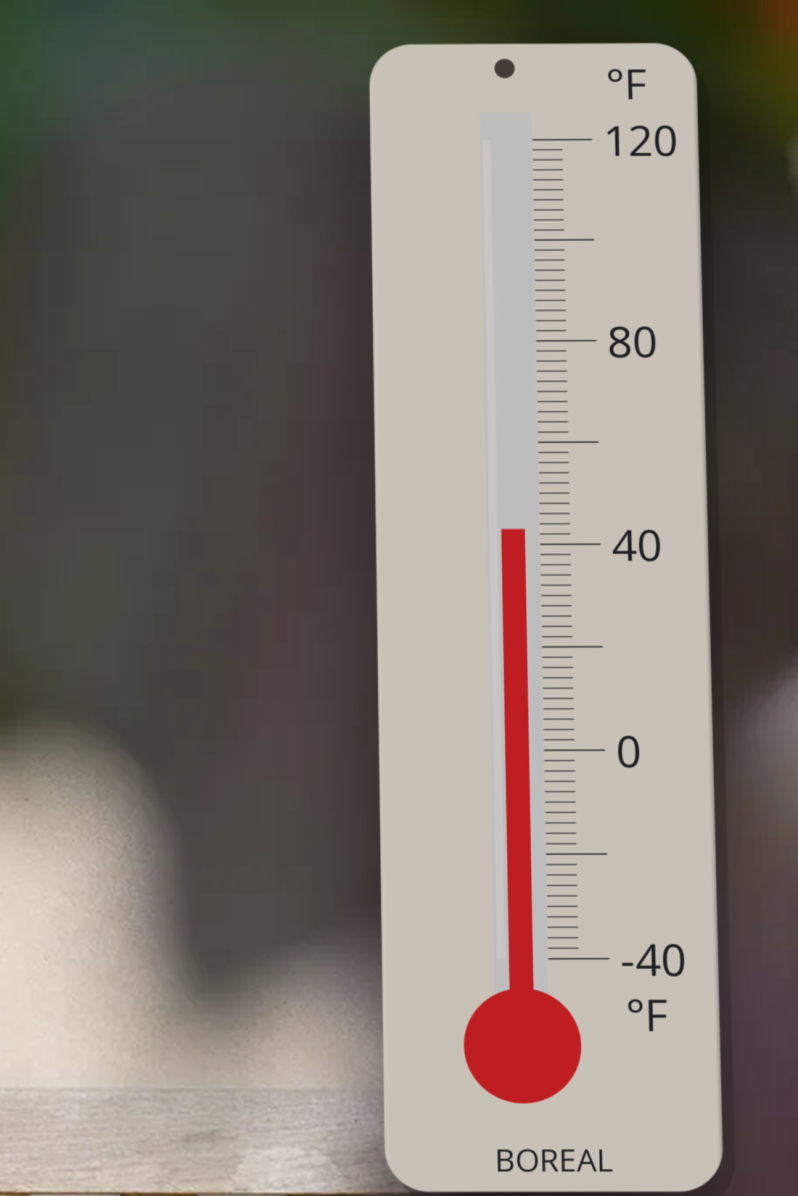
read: **43** °F
